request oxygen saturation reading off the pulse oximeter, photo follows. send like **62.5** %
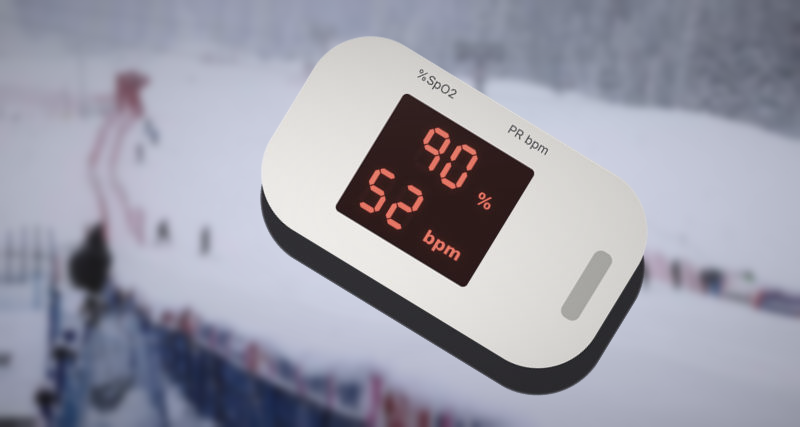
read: **90** %
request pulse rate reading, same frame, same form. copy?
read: **52** bpm
